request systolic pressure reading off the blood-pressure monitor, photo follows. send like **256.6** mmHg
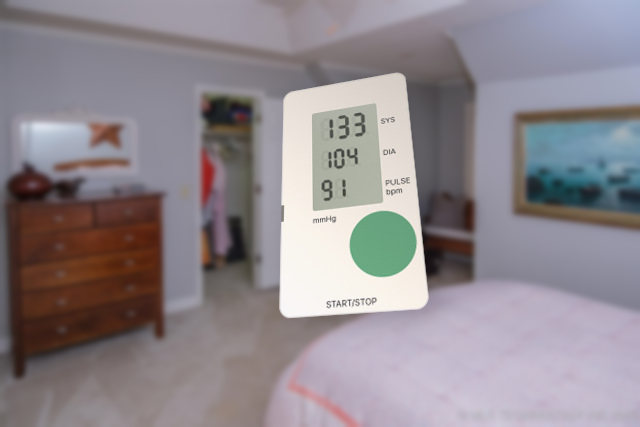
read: **133** mmHg
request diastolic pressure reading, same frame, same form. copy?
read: **104** mmHg
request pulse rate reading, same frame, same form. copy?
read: **91** bpm
